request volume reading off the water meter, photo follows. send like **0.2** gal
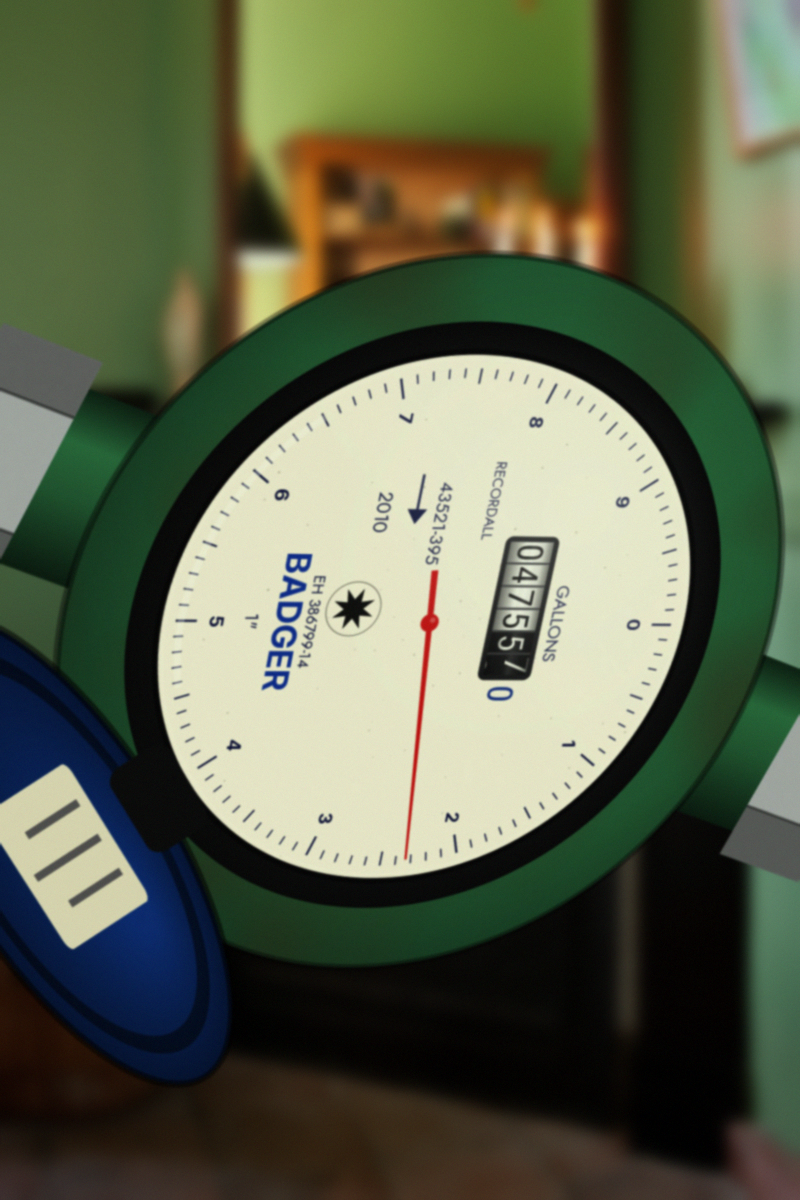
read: **475572.3** gal
